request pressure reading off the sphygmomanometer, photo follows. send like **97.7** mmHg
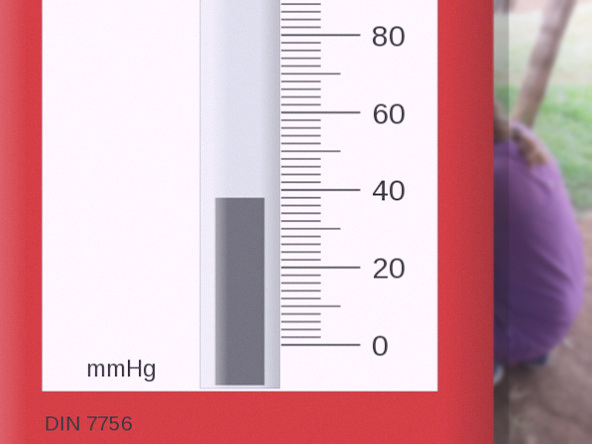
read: **38** mmHg
